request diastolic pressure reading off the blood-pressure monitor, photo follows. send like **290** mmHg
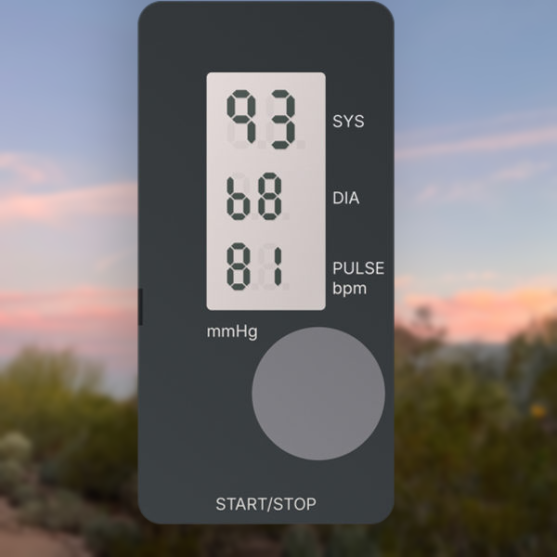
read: **68** mmHg
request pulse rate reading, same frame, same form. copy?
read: **81** bpm
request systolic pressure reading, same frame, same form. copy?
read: **93** mmHg
